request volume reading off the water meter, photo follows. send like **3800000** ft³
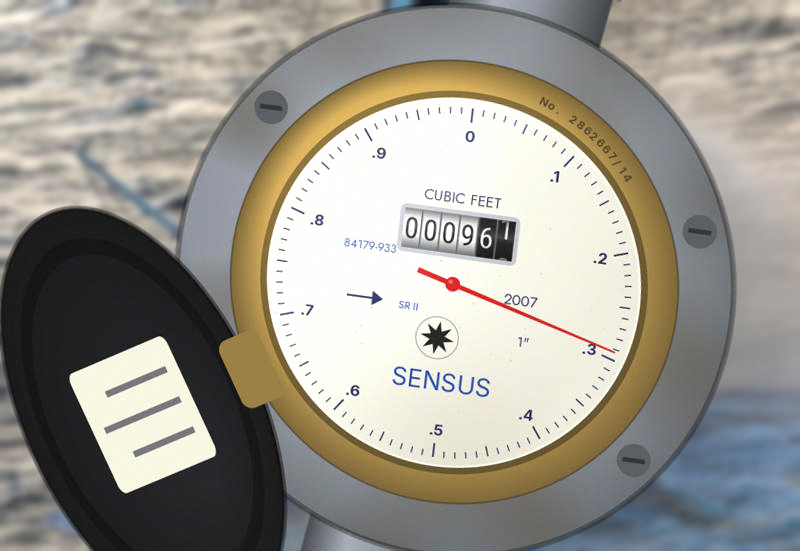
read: **961.29** ft³
